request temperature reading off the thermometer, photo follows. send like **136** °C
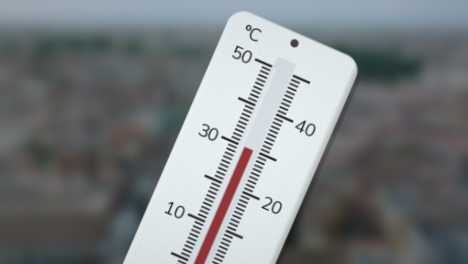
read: **30** °C
